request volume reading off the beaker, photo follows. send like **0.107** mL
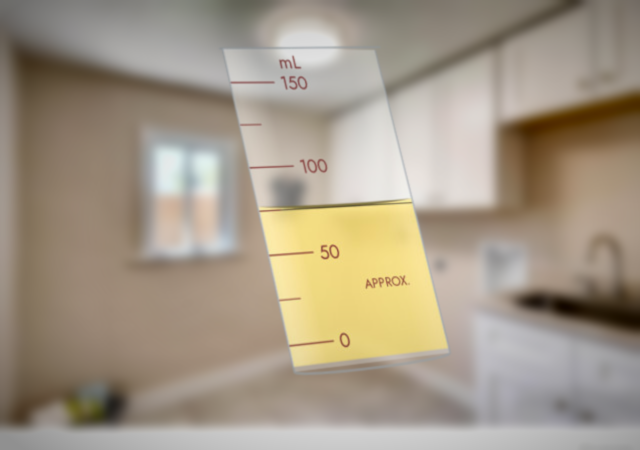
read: **75** mL
